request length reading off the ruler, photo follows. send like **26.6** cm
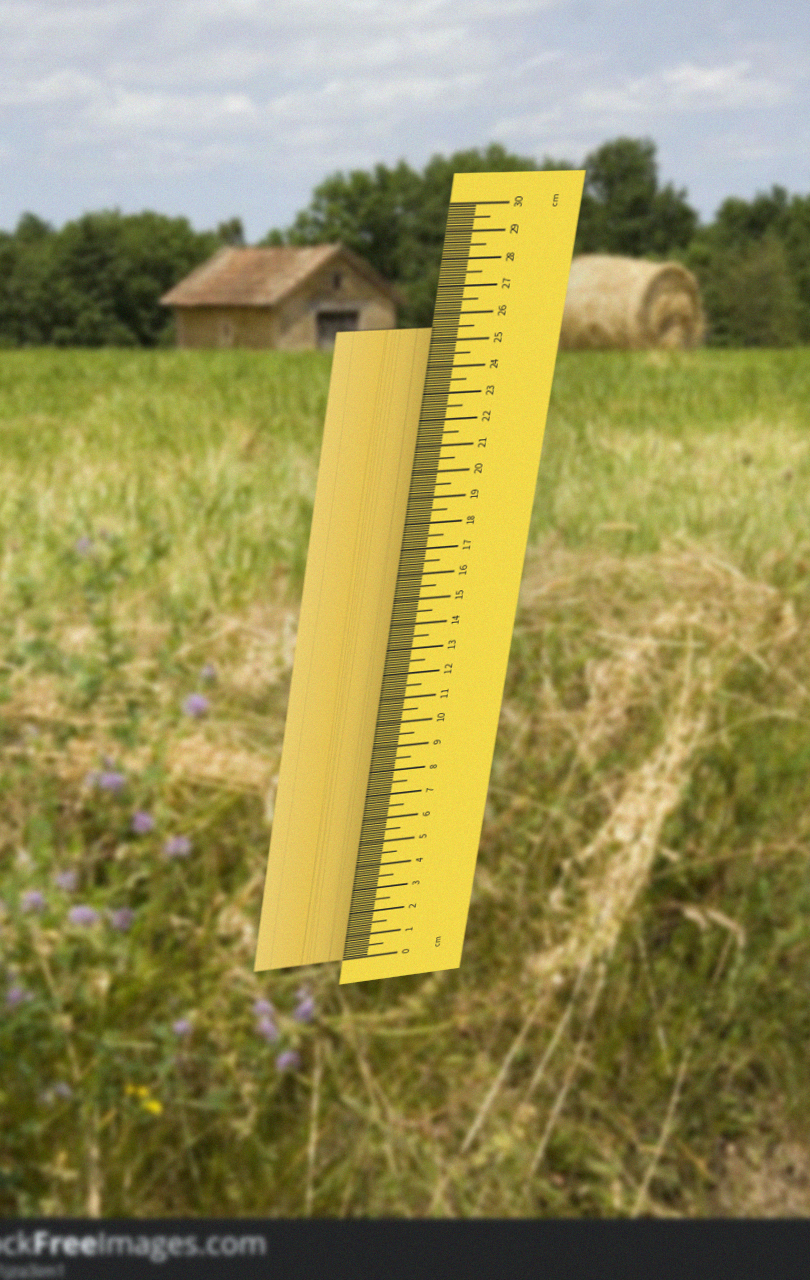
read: **25.5** cm
